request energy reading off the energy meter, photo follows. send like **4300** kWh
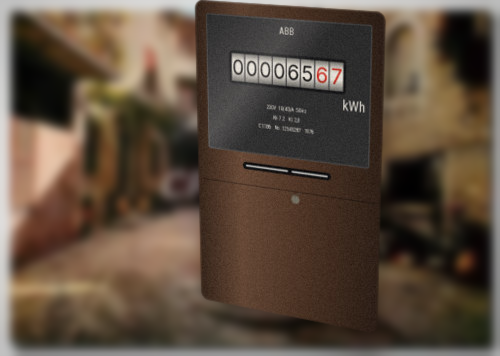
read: **65.67** kWh
